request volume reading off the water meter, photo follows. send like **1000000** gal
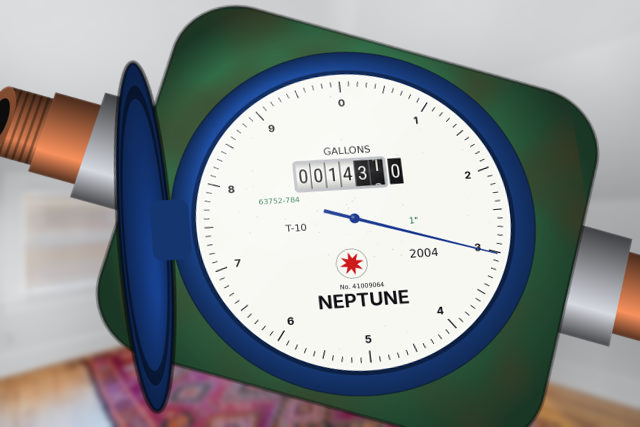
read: **14313.0** gal
